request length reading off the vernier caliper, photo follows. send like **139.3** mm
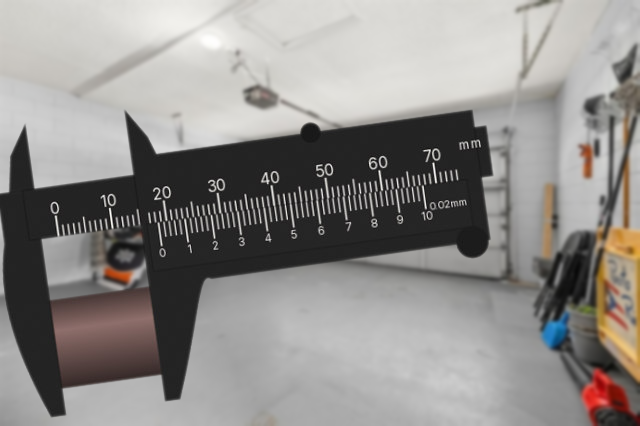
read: **18.5** mm
